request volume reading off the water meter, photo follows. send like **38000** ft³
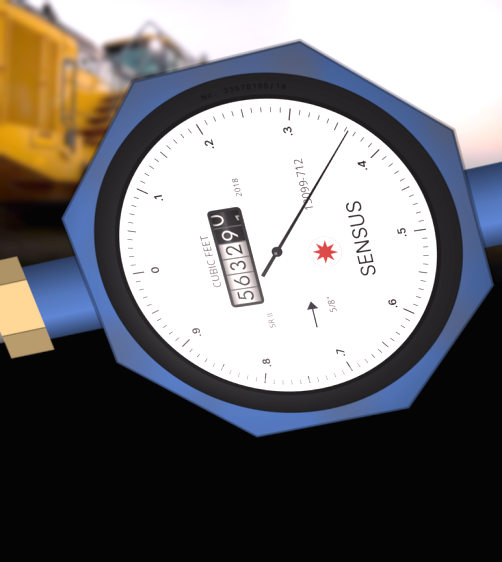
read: **563290.36** ft³
